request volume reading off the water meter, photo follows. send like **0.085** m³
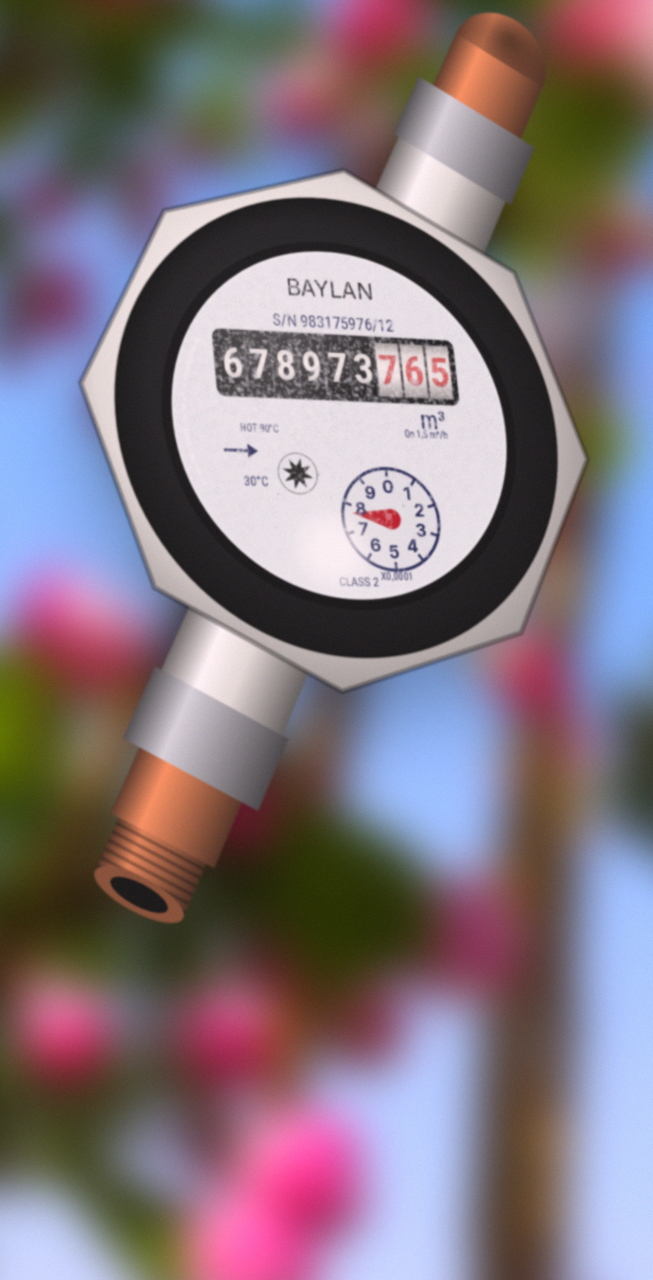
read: **678973.7657** m³
